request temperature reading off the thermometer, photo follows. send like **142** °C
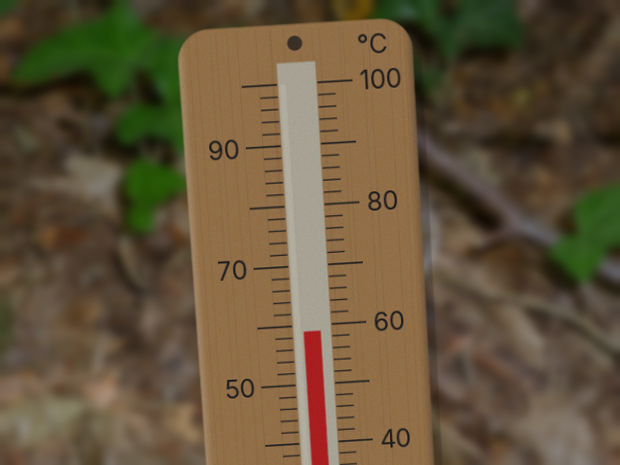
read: **59** °C
